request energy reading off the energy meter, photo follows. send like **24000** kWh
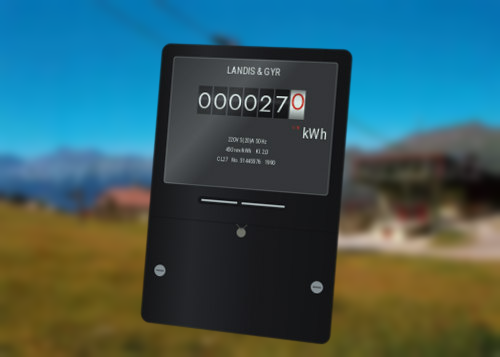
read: **27.0** kWh
